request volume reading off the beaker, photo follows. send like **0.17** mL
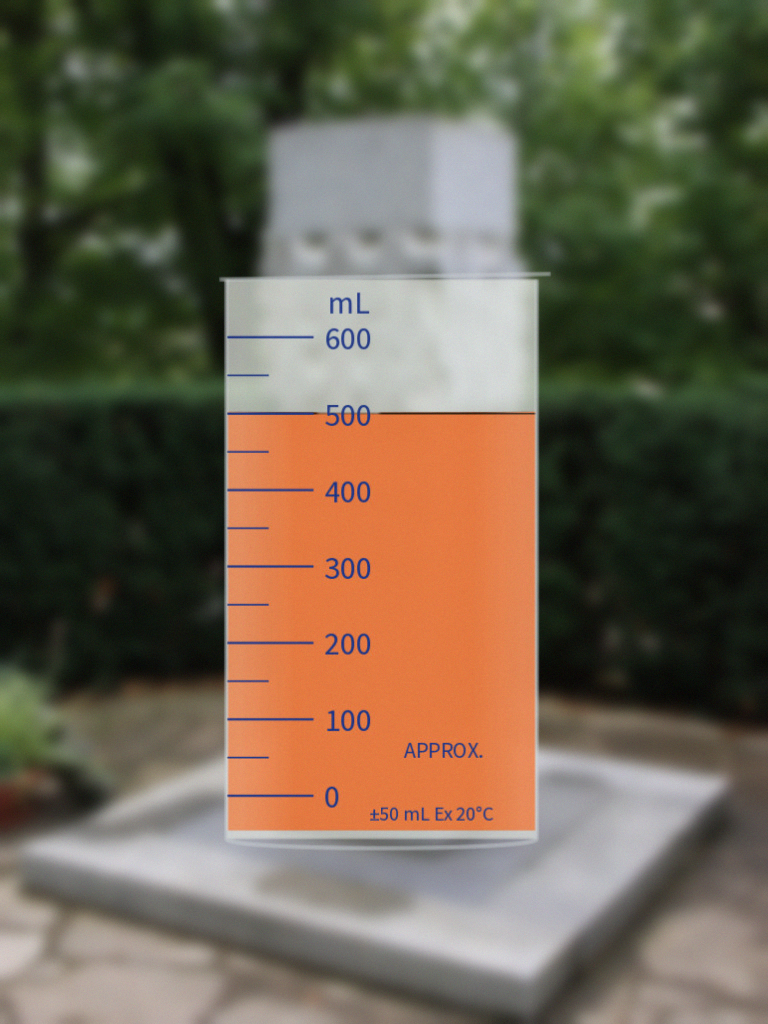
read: **500** mL
